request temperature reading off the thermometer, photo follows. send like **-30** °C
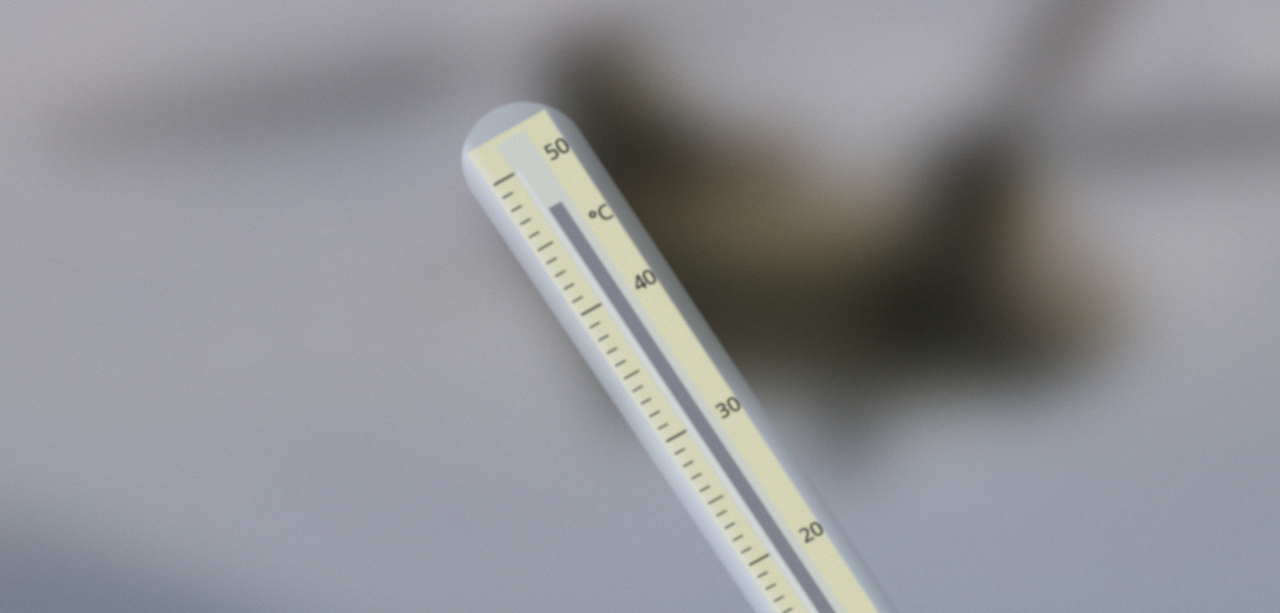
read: **47** °C
